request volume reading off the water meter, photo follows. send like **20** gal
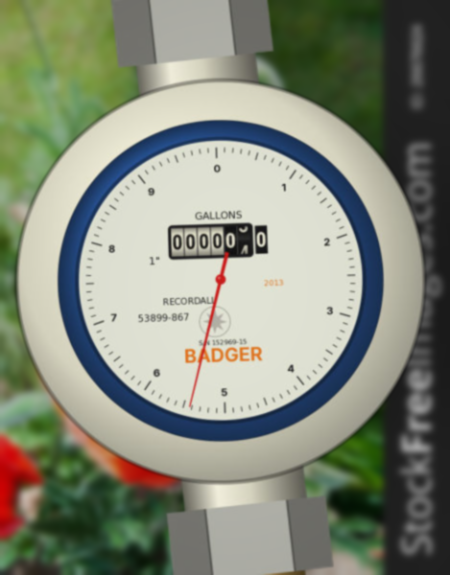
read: **35.4** gal
